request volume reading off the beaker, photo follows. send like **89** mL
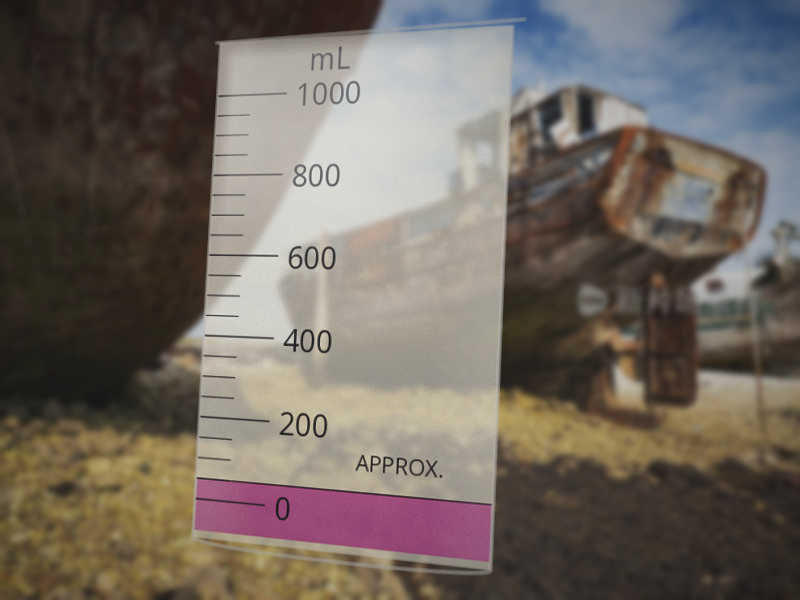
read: **50** mL
